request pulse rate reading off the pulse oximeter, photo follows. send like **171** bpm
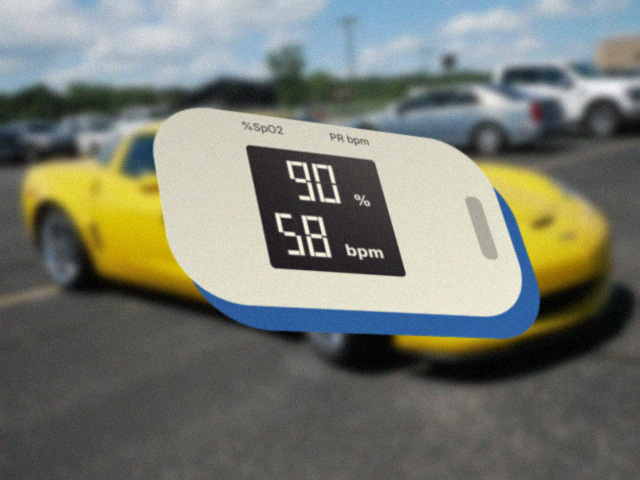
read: **58** bpm
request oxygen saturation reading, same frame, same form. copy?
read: **90** %
